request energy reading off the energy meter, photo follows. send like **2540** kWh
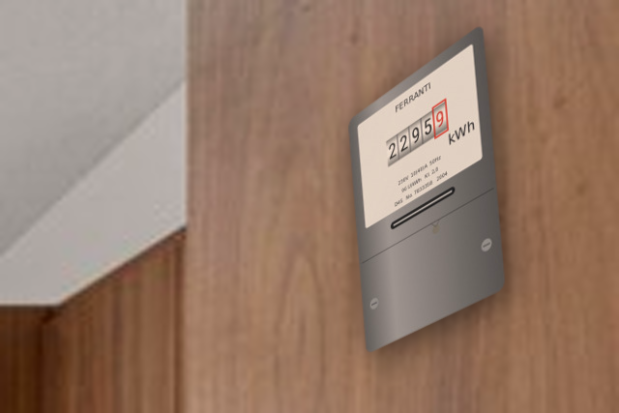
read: **2295.9** kWh
